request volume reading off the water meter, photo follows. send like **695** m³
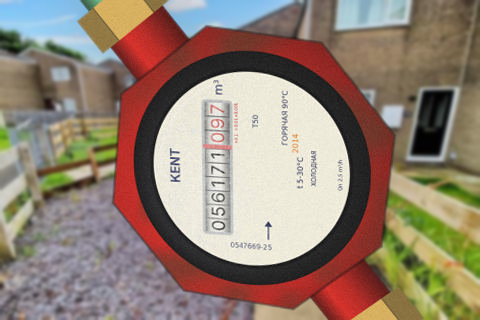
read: **56171.097** m³
